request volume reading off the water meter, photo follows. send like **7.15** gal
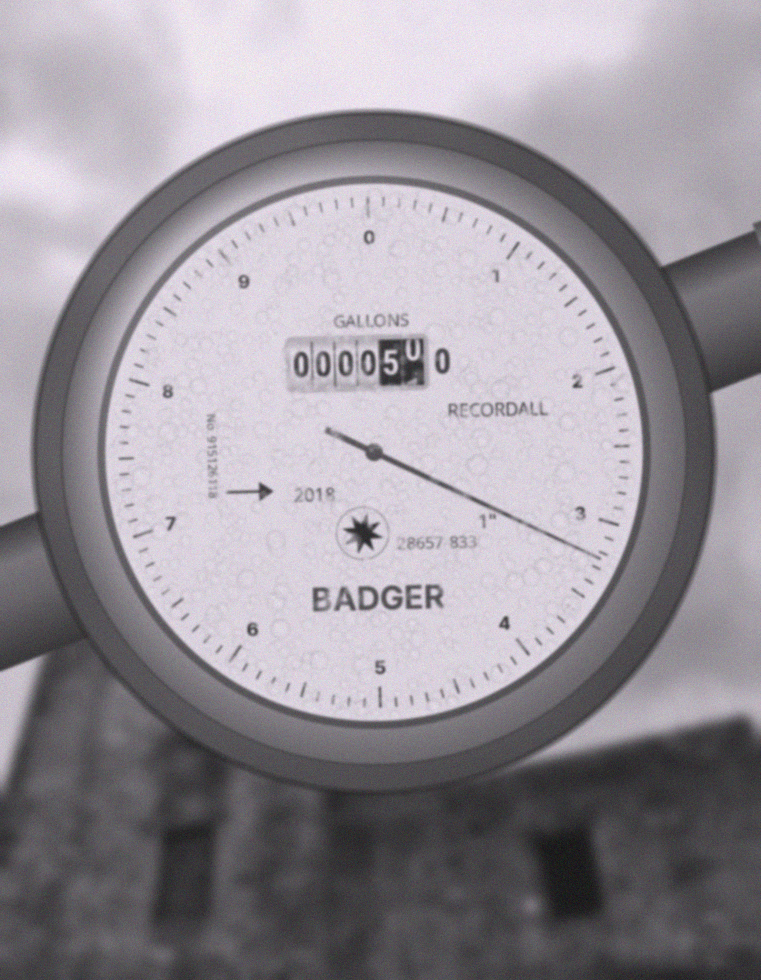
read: **503.2** gal
